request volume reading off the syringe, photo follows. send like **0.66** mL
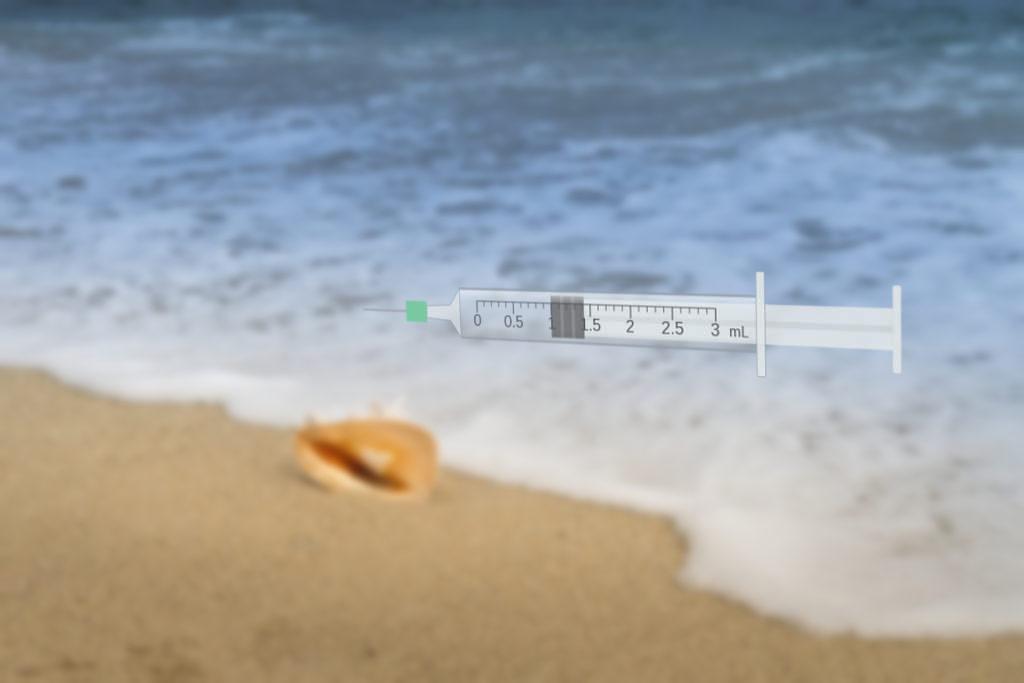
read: **1** mL
